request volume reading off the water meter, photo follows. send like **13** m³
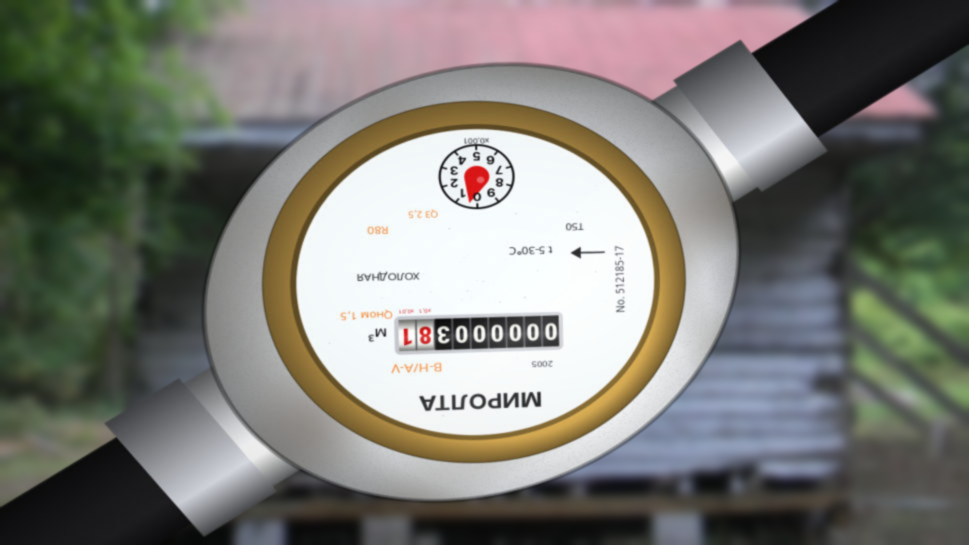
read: **3.810** m³
